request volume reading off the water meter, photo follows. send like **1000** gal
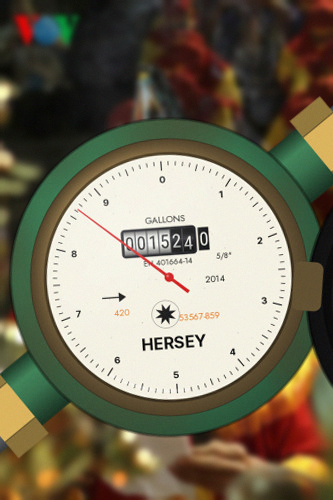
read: **15238.6** gal
